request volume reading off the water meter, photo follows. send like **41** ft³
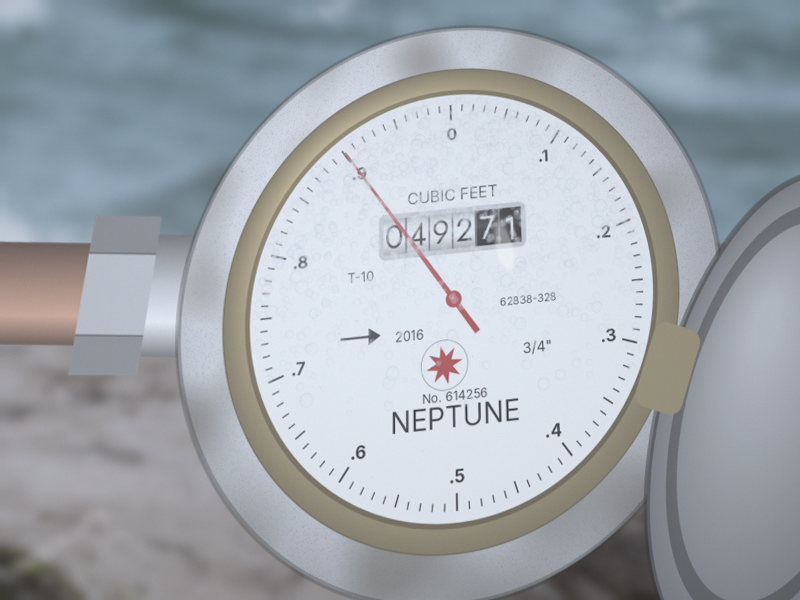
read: **49270.90** ft³
